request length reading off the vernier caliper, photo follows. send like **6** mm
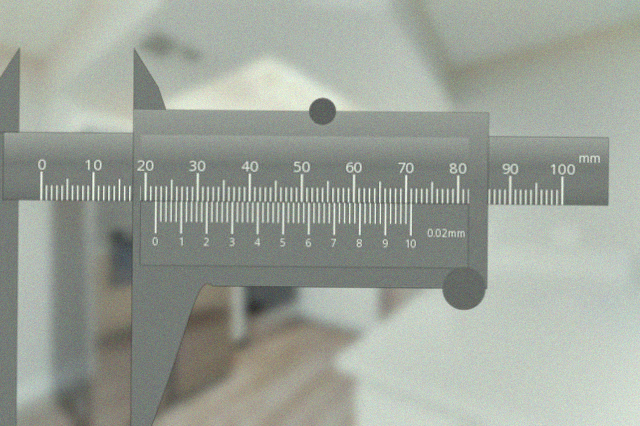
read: **22.0** mm
